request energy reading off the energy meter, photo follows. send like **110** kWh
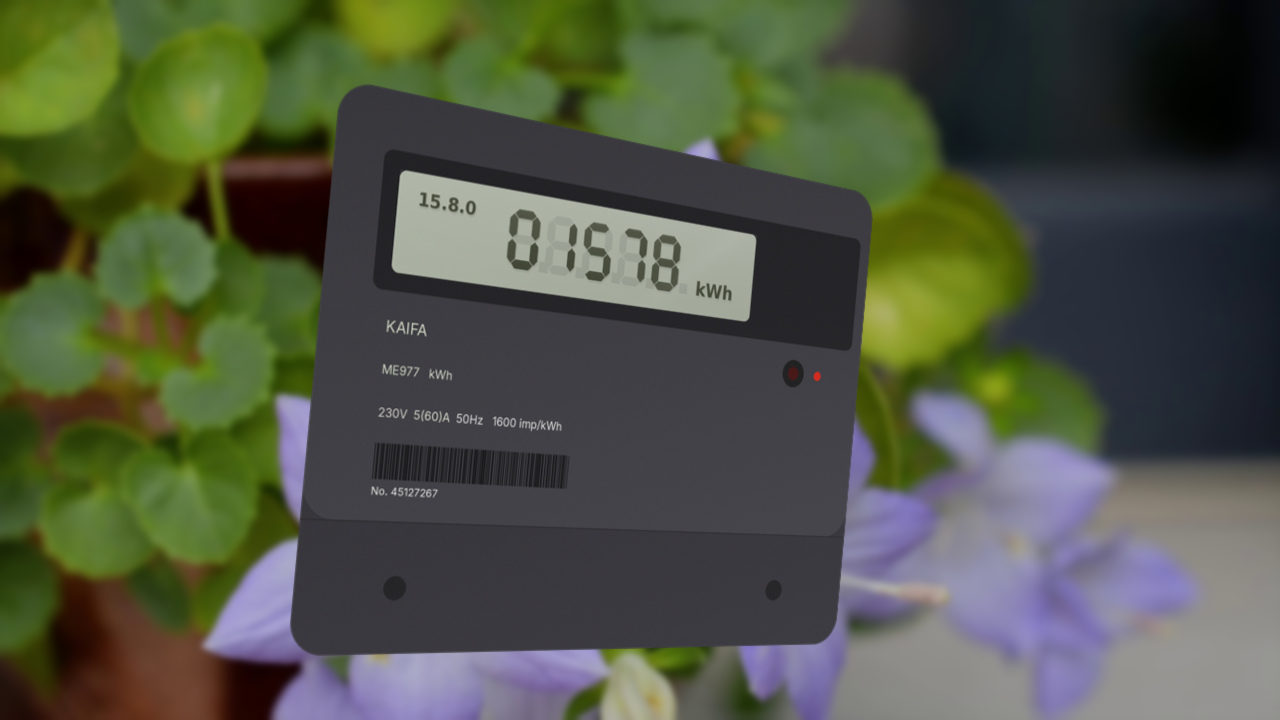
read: **1578** kWh
